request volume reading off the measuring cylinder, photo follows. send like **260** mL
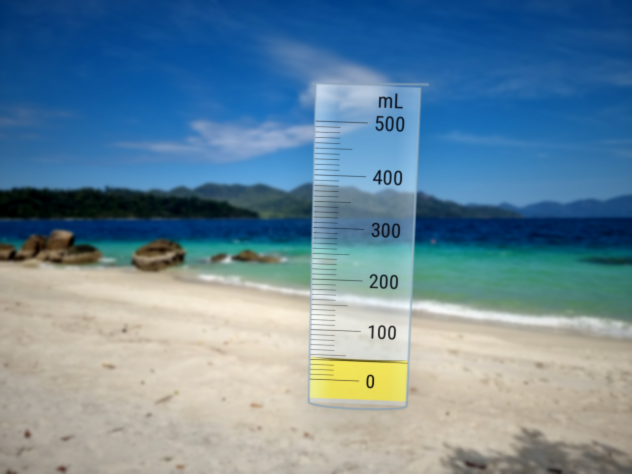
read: **40** mL
